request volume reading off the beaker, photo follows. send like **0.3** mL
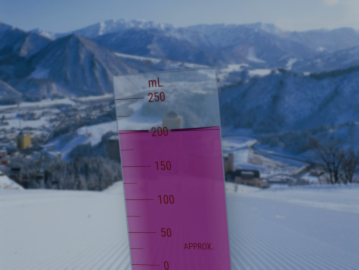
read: **200** mL
